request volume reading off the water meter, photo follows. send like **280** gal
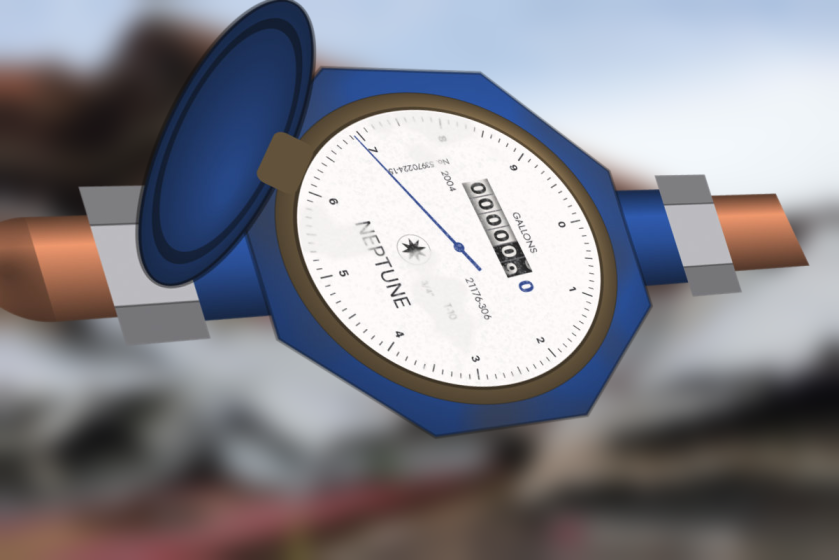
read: **86.9** gal
